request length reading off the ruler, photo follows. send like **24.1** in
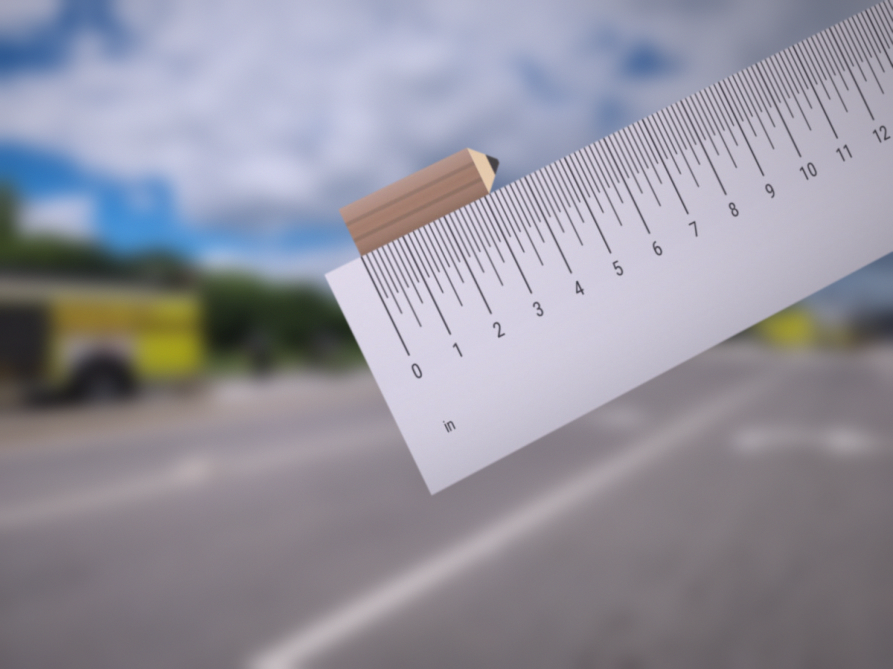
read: **3.625** in
